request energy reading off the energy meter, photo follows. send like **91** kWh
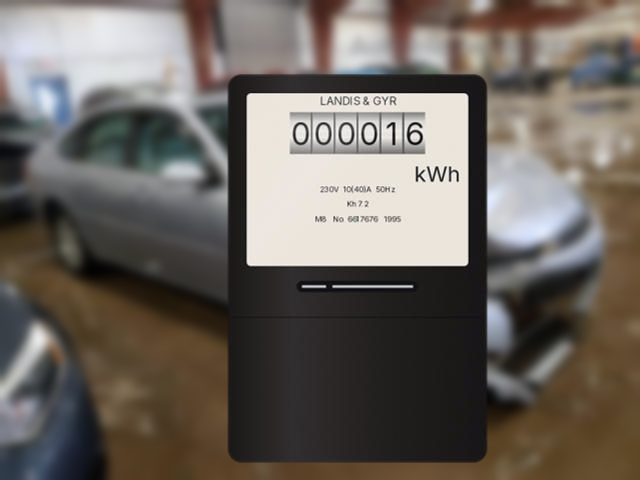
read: **16** kWh
